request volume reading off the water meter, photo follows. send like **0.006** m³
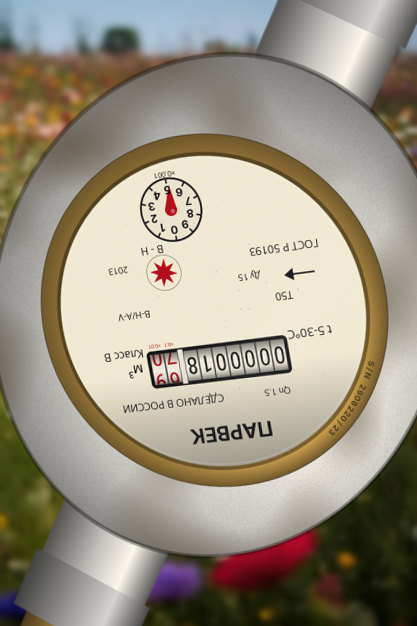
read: **18.695** m³
